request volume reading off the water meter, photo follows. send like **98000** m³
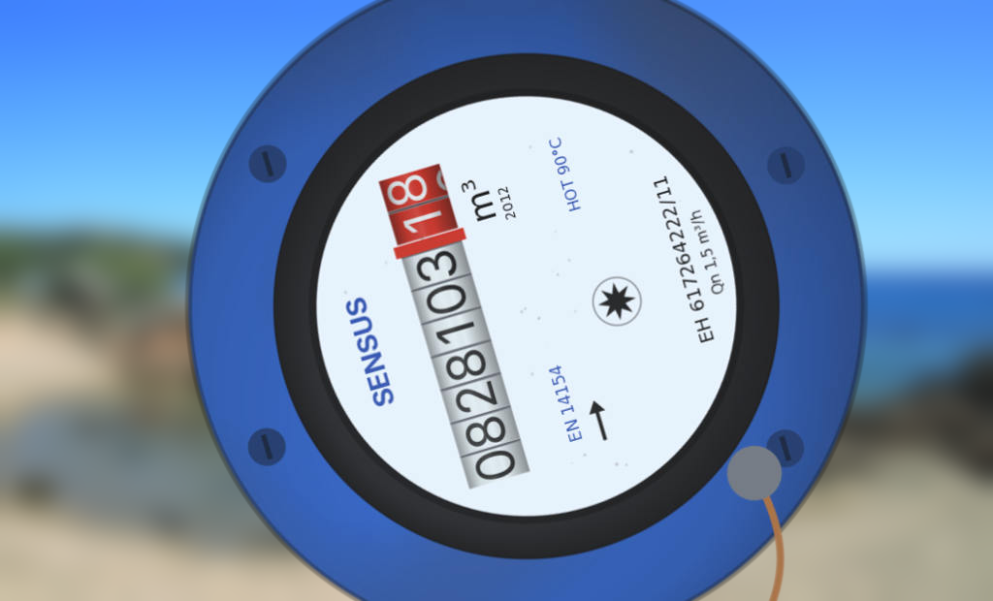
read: **828103.18** m³
